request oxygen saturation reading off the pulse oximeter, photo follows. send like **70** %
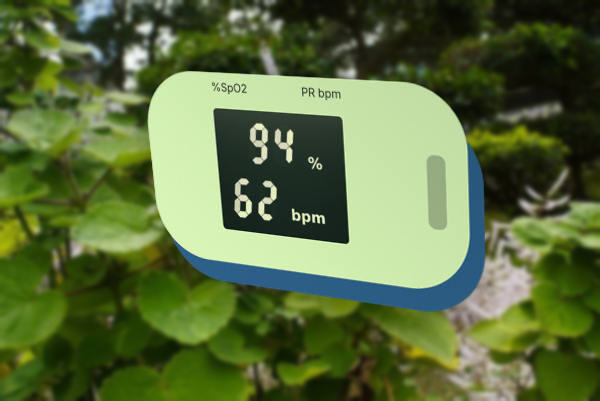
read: **94** %
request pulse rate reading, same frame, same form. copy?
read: **62** bpm
